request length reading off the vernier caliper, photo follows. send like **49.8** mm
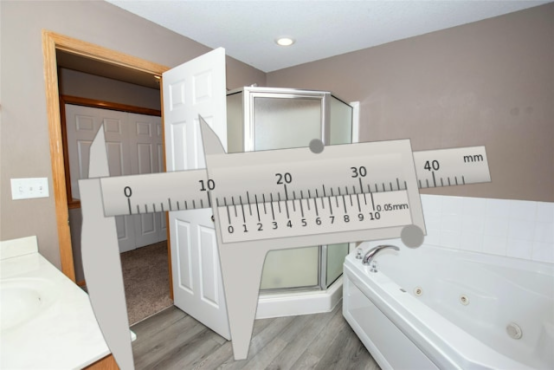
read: **12.2** mm
